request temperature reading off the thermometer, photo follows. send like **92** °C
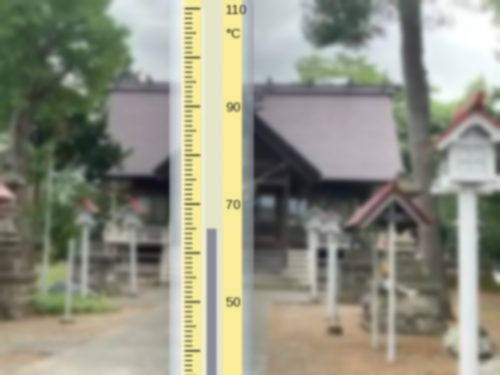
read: **65** °C
